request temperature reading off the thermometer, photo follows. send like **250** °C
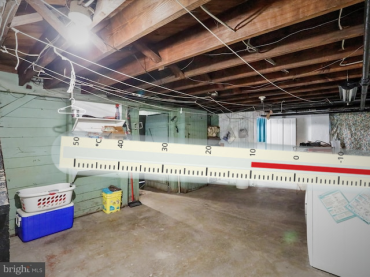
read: **10** °C
